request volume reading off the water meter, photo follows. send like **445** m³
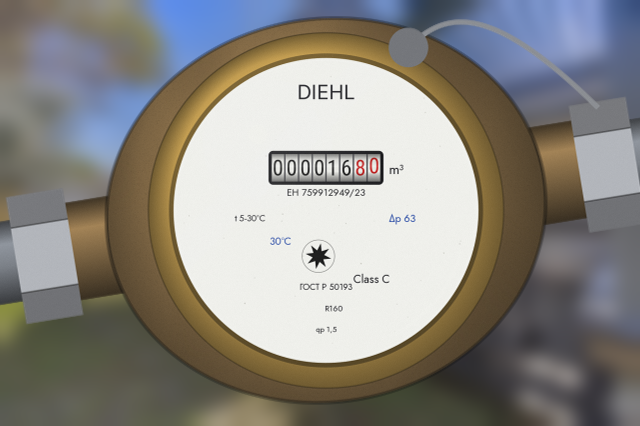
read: **16.80** m³
